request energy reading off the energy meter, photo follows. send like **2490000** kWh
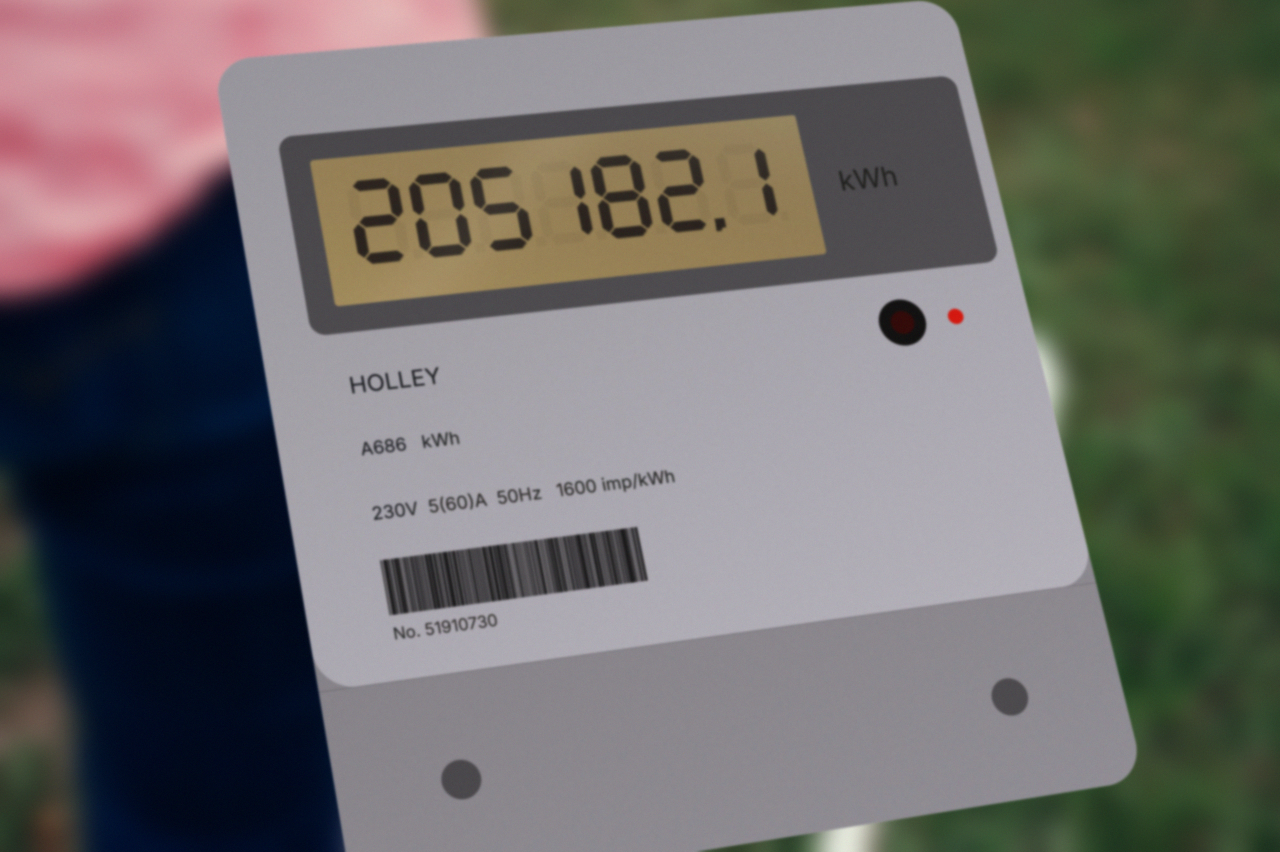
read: **205182.1** kWh
